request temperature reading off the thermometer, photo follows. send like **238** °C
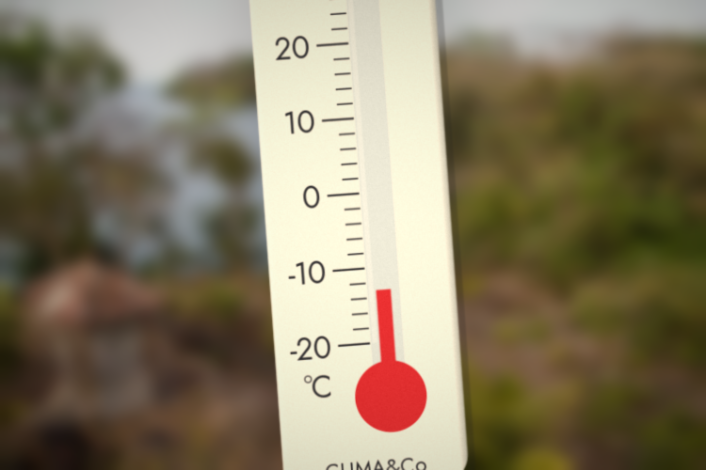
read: **-13** °C
